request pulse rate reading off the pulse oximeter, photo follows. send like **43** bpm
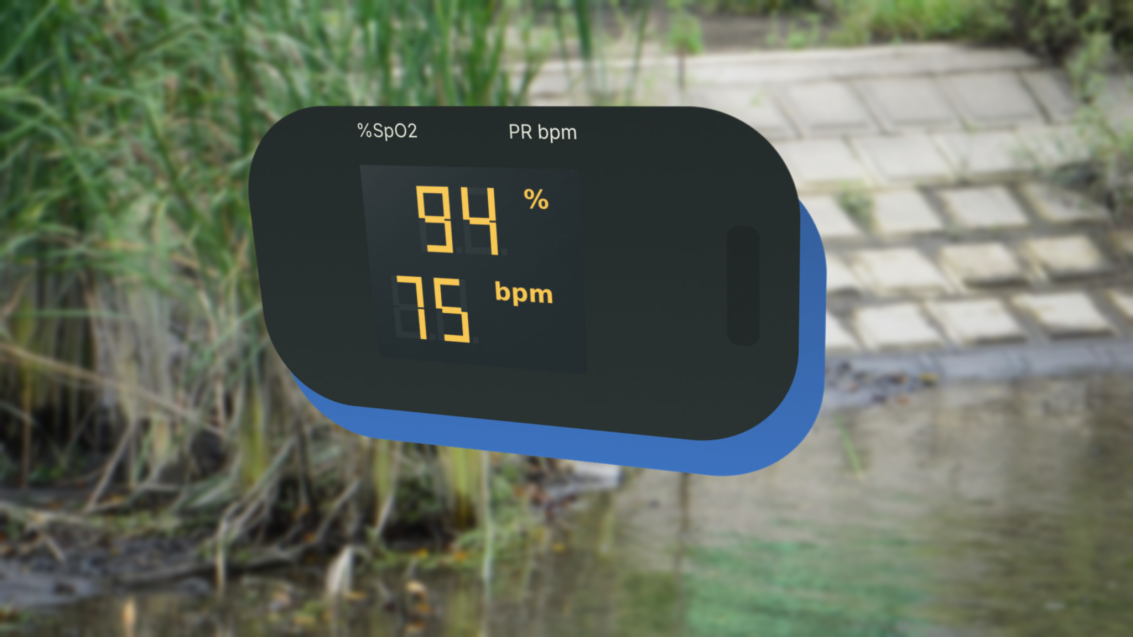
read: **75** bpm
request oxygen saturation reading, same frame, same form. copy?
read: **94** %
